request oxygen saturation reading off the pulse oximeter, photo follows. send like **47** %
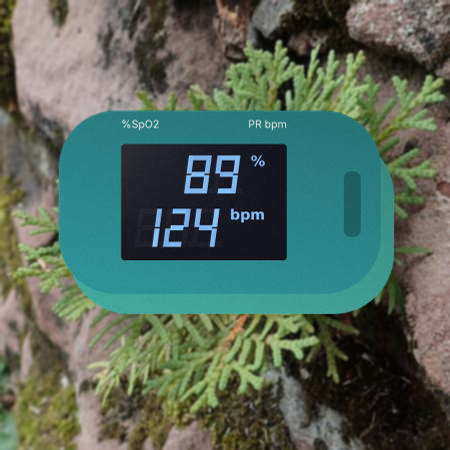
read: **89** %
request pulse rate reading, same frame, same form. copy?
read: **124** bpm
